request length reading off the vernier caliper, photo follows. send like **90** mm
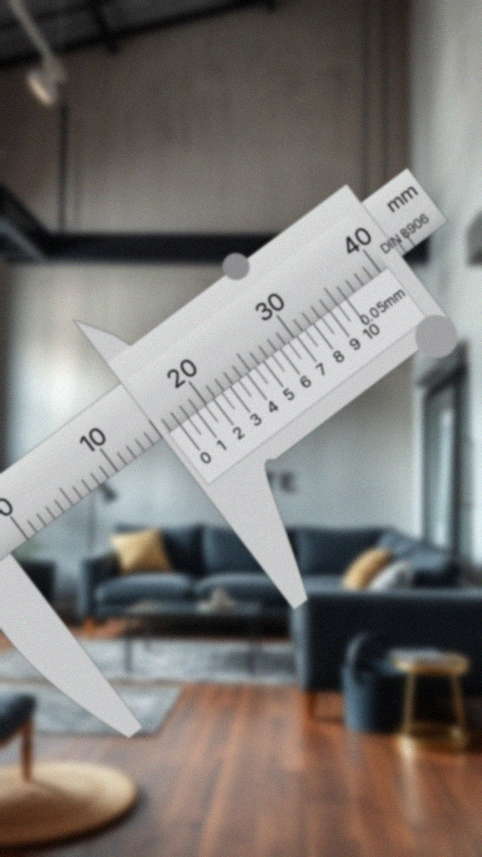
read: **17.0** mm
